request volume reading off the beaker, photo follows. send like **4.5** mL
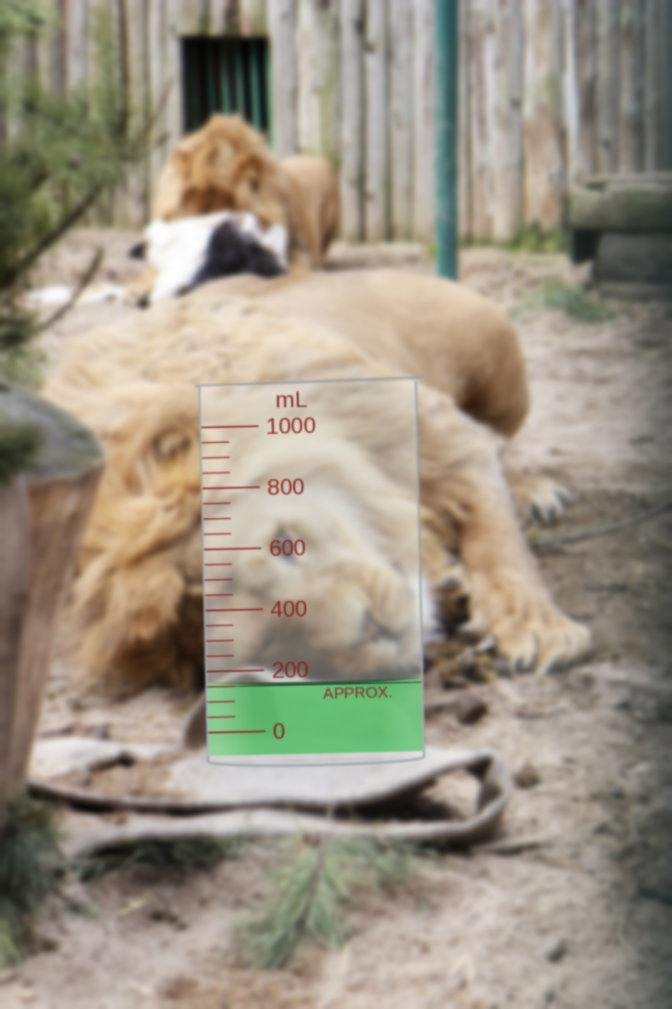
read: **150** mL
